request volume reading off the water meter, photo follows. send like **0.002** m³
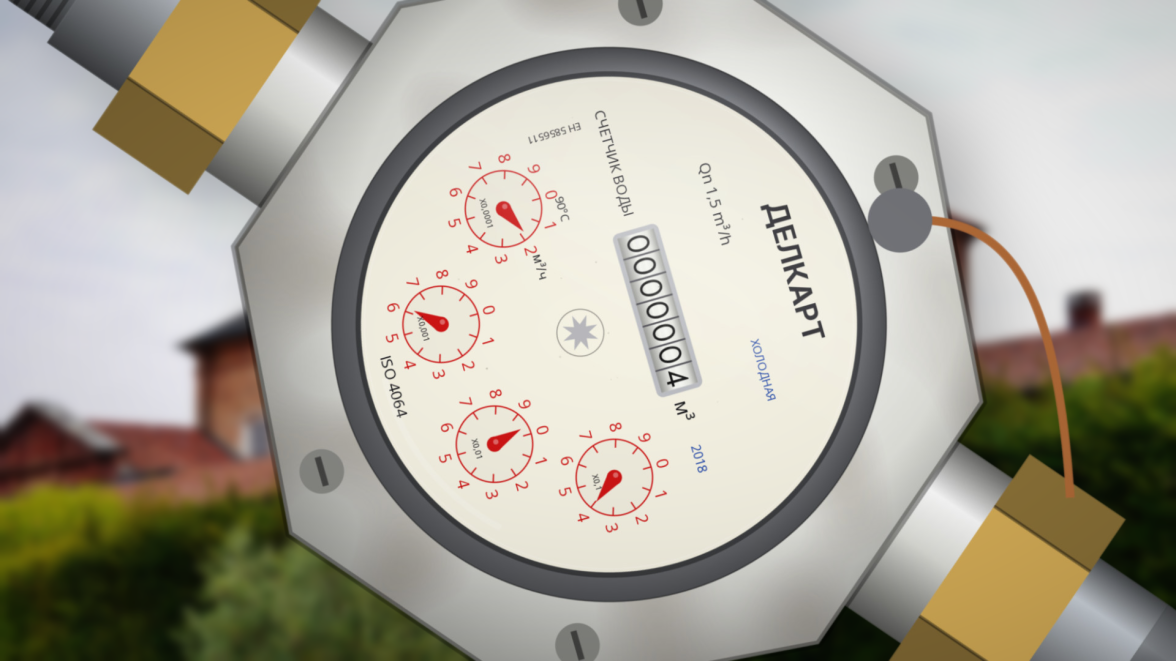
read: **4.3961** m³
